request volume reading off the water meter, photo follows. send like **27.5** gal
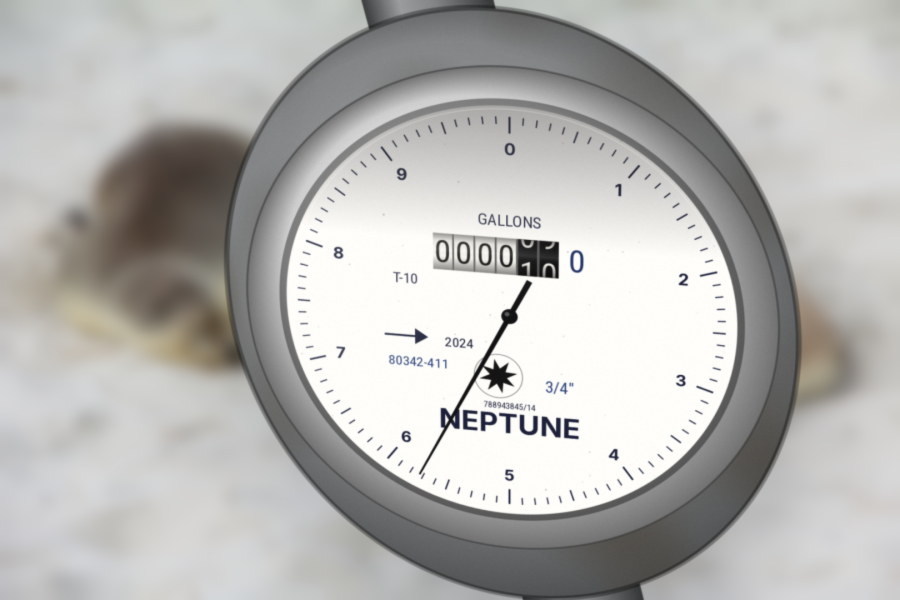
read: **95.7** gal
